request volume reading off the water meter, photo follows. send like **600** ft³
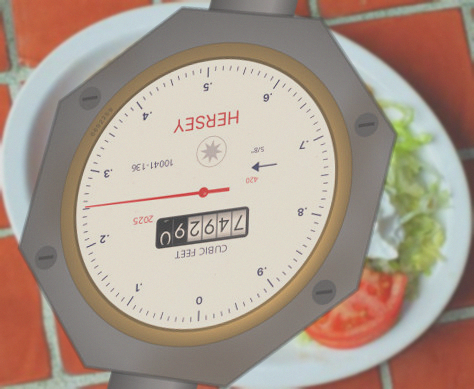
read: **749290.25** ft³
